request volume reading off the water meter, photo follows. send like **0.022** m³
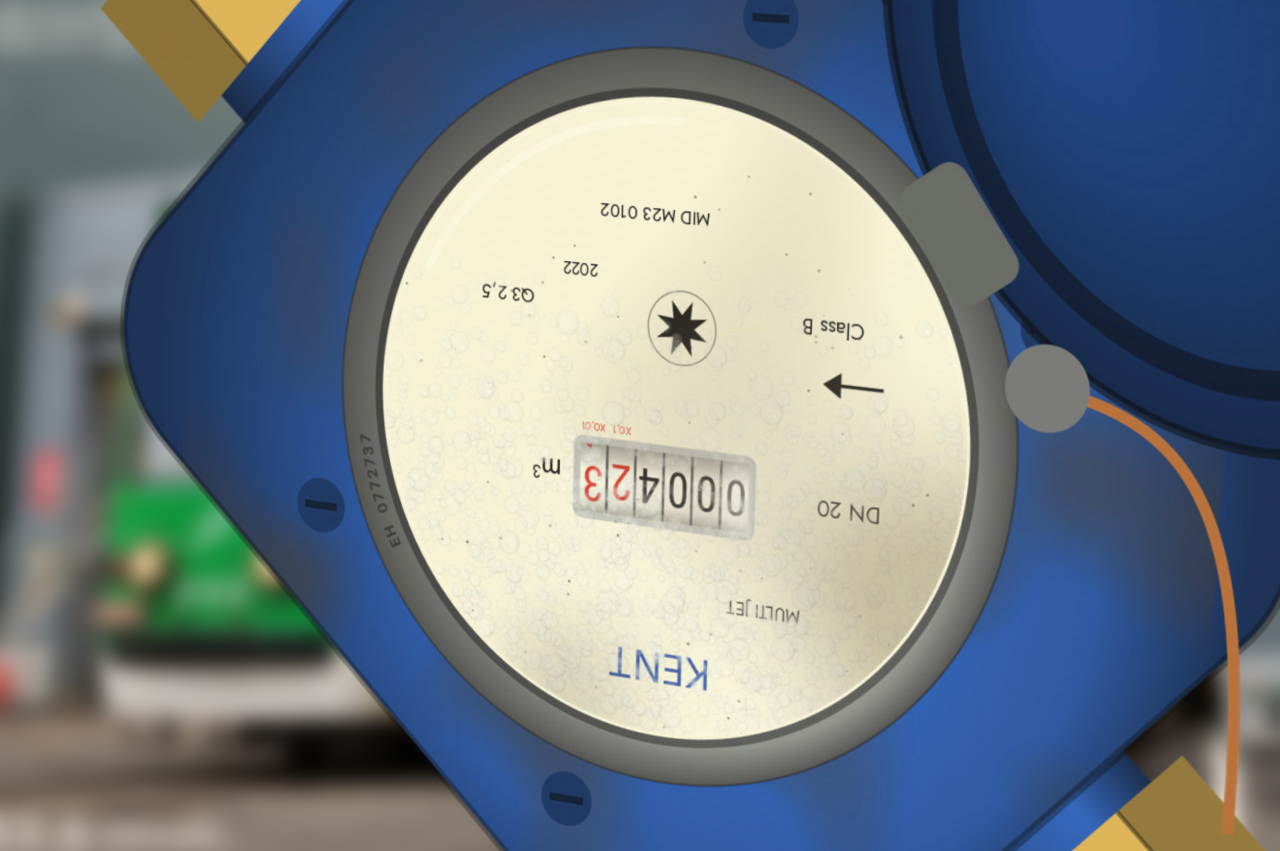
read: **4.23** m³
